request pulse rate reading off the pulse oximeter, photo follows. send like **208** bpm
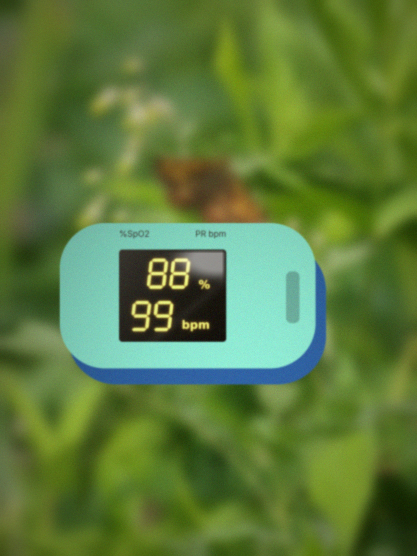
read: **99** bpm
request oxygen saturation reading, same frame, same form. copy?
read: **88** %
